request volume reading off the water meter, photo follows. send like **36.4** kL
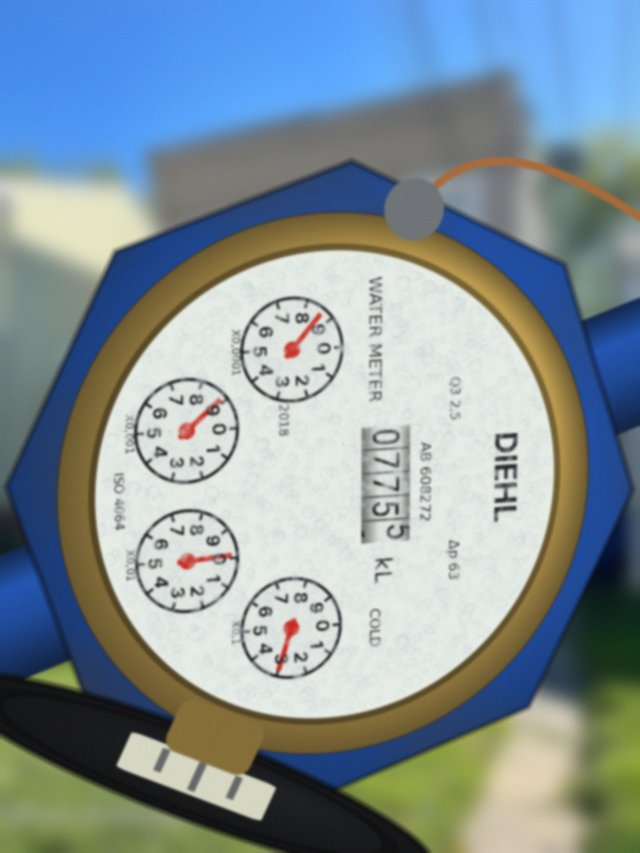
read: **7755.2988** kL
